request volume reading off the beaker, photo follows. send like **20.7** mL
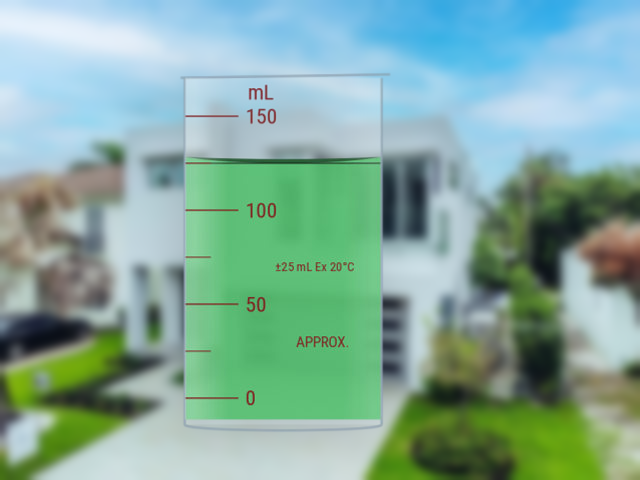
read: **125** mL
